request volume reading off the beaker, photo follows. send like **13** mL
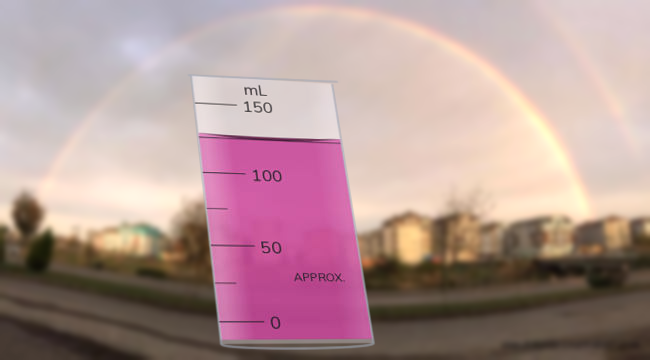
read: **125** mL
